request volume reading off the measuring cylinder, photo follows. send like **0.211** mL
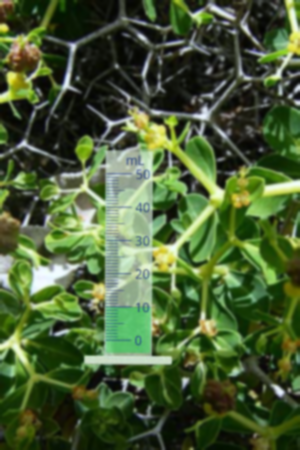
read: **10** mL
